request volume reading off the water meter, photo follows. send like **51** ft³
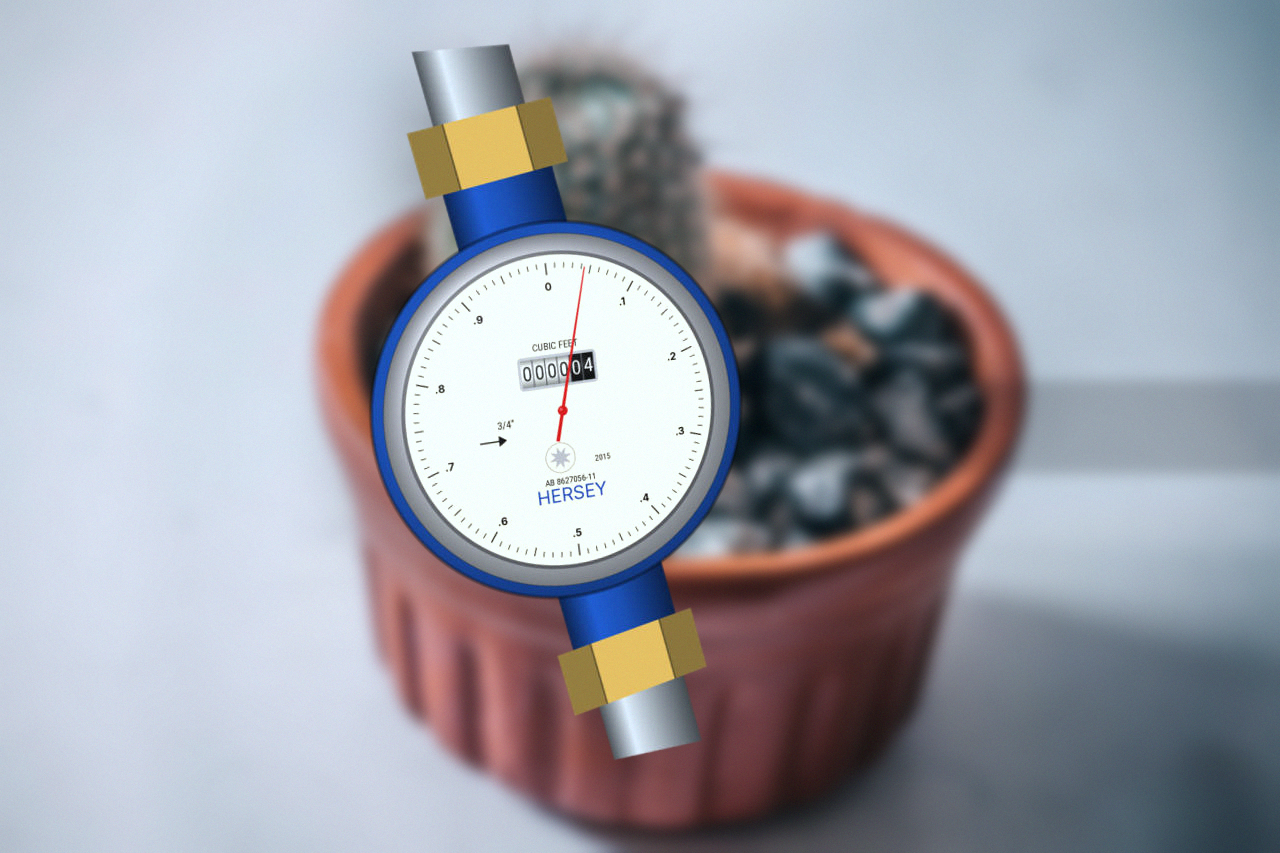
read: **4.04** ft³
